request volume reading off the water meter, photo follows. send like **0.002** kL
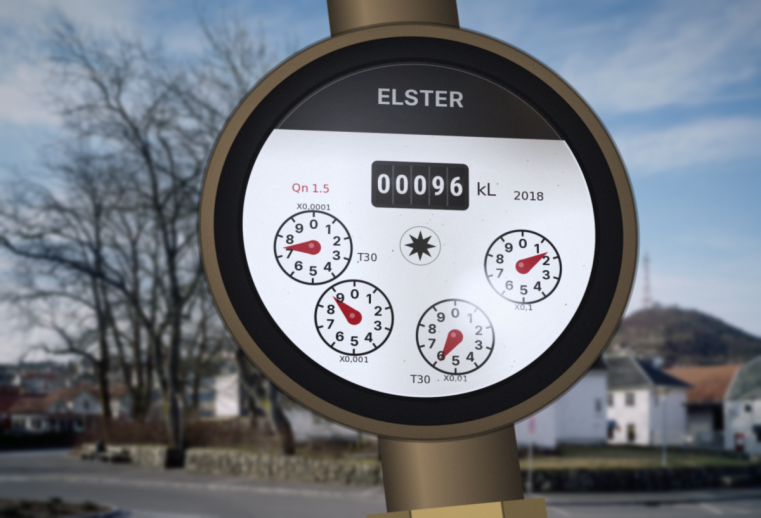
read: **96.1587** kL
